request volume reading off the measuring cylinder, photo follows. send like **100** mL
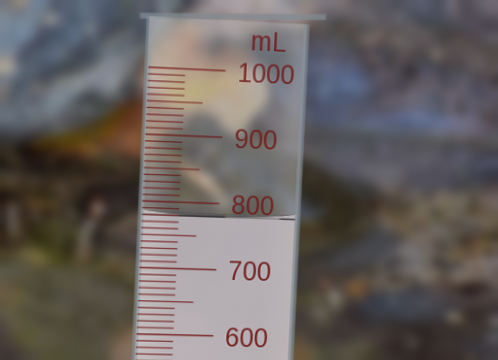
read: **780** mL
